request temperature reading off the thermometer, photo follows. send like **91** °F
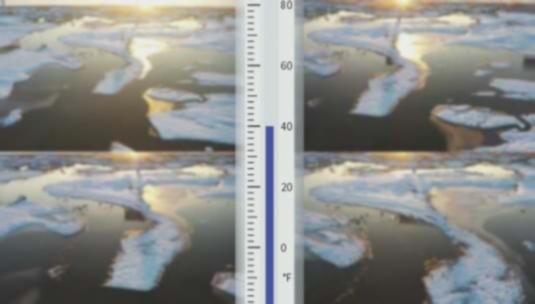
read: **40** °F
